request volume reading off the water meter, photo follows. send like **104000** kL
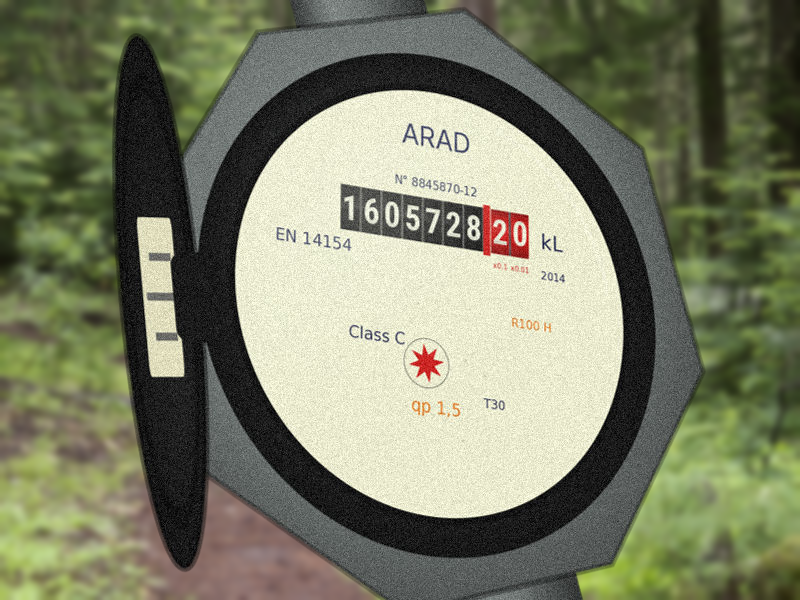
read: **1605728.20** kL
